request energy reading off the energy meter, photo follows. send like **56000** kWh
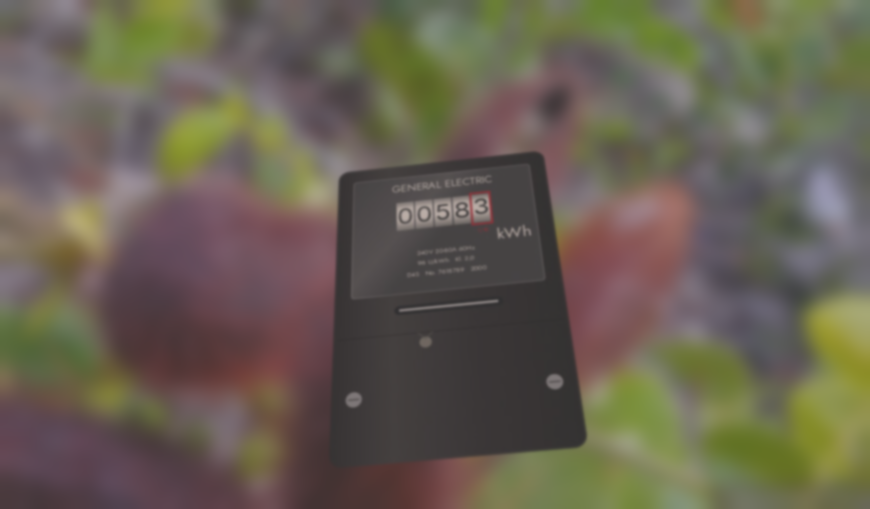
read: **58.3** kWh
